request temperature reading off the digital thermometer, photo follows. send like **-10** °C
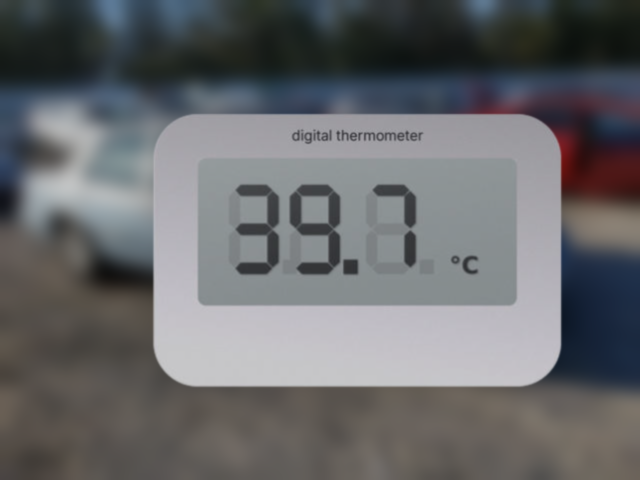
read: **39.7** °C
